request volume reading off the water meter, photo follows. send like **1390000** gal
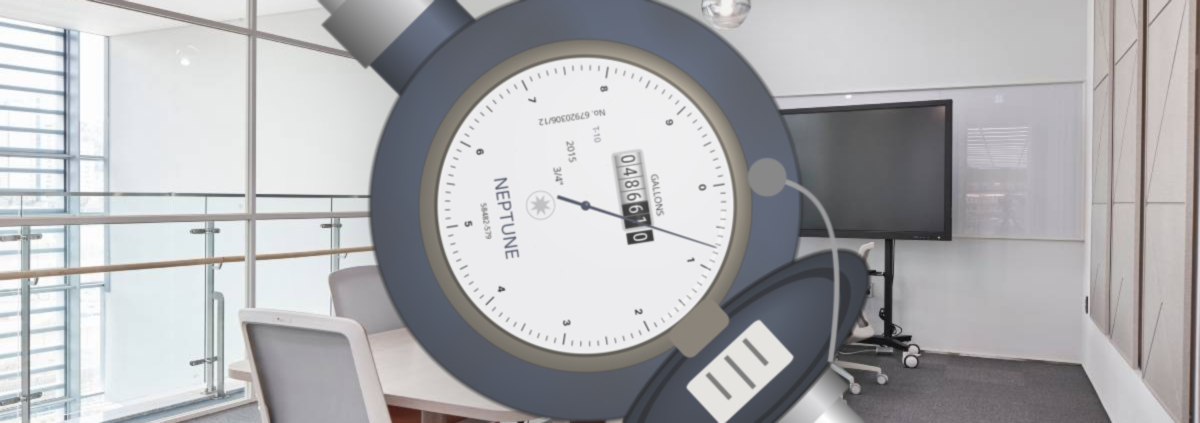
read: **486610.7** gal
